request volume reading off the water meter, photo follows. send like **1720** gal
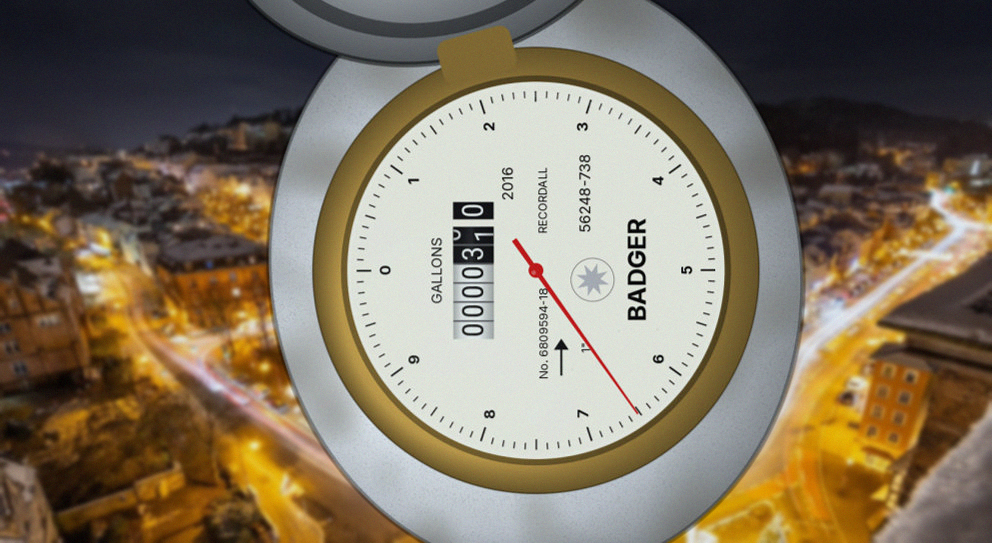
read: **306.5** gal
